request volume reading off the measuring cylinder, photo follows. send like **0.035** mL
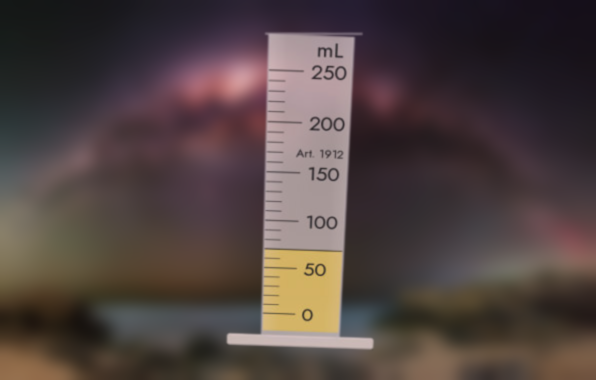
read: **70** mL
